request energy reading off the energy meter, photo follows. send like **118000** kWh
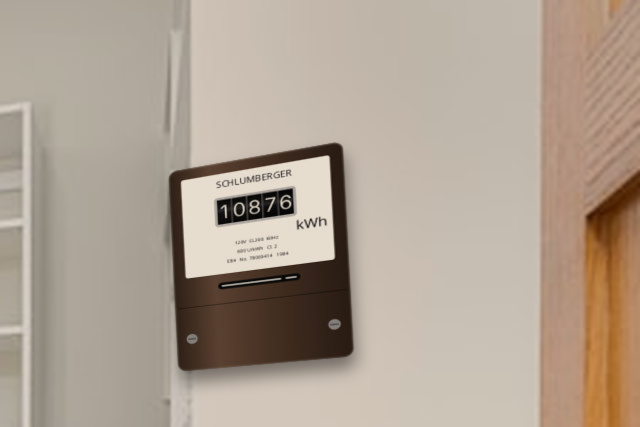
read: **10876** kWh
